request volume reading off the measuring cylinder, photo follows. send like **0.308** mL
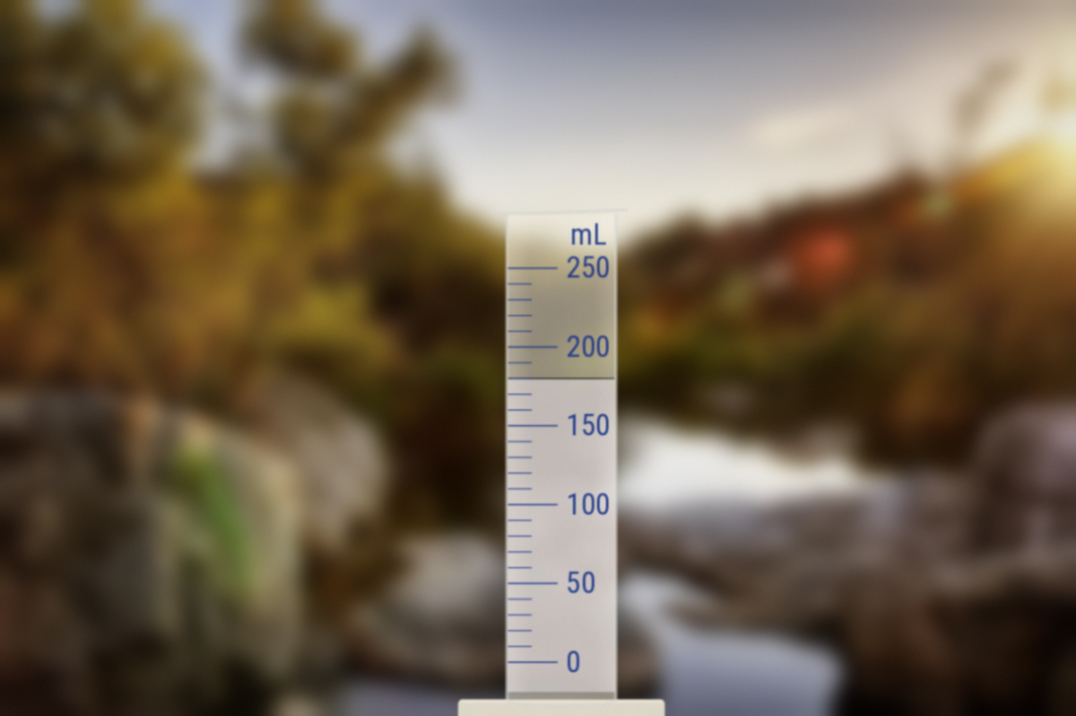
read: **180** mL
